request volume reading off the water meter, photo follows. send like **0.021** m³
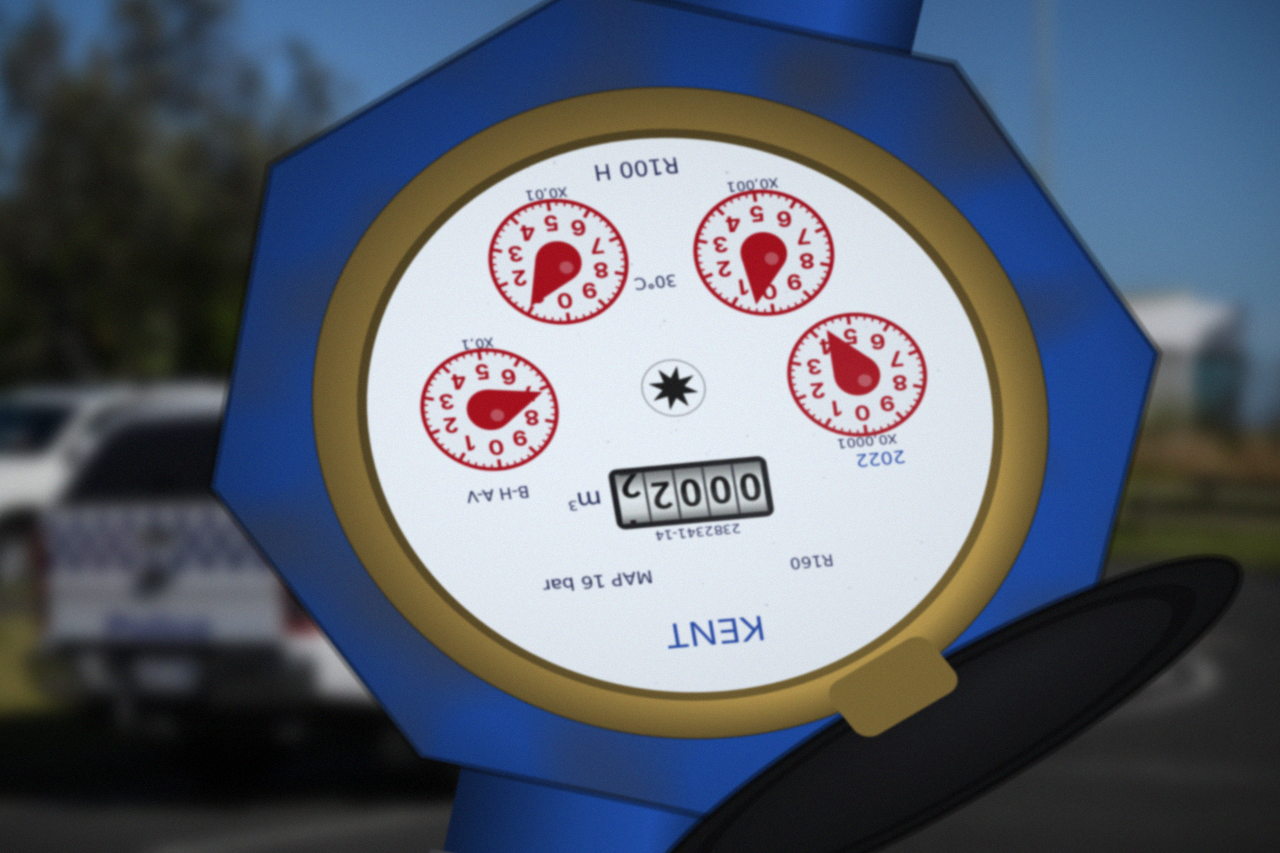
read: **21.7104** m³
